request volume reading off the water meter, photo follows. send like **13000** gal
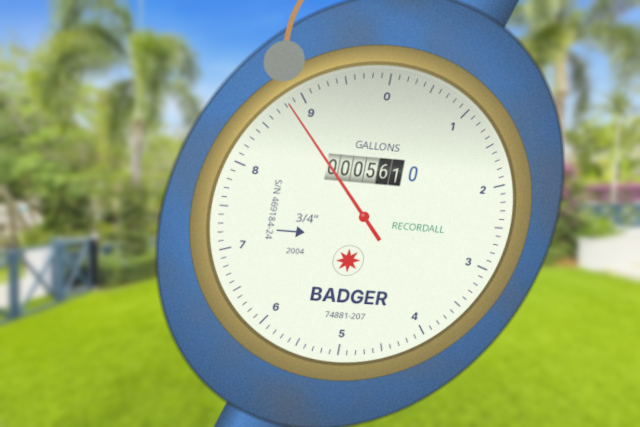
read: **5608.8** gal
